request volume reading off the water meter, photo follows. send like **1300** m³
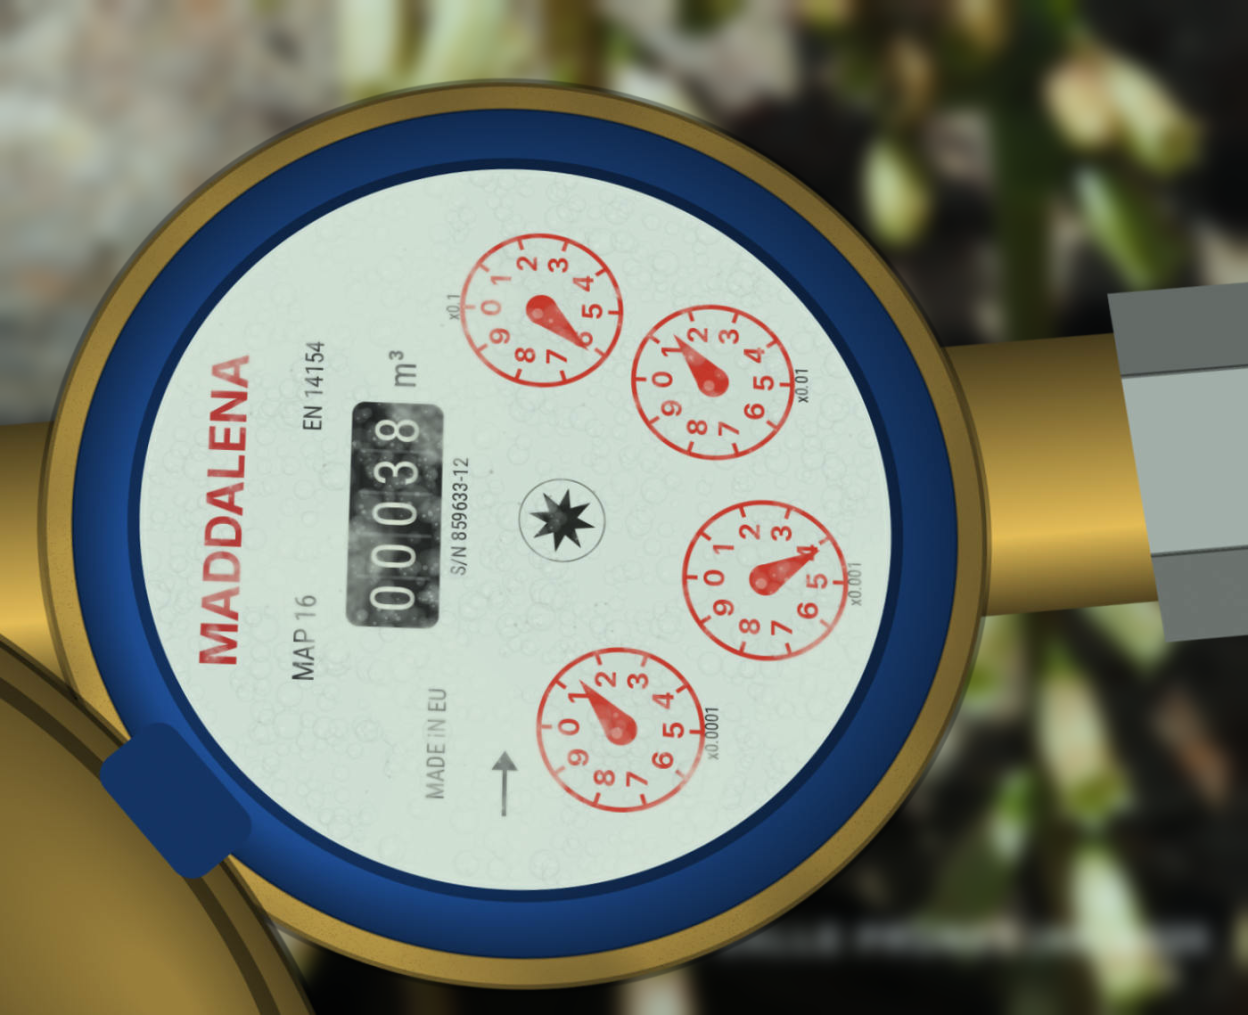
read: **38.6141** m³
